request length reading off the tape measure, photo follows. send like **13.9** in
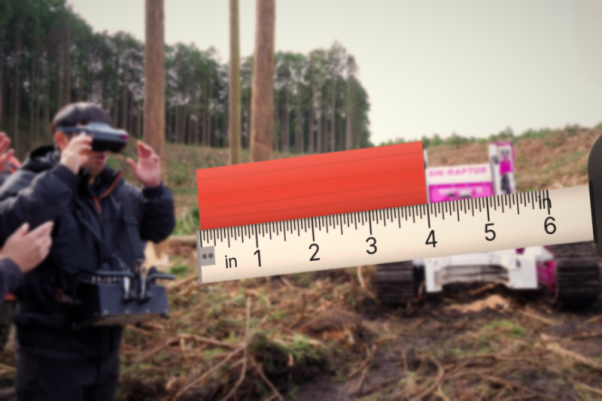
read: **4** in
